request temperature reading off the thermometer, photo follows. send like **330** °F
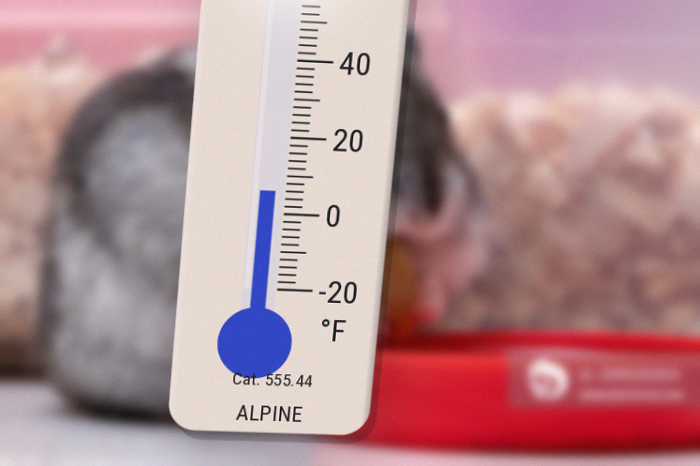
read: **6** °F
